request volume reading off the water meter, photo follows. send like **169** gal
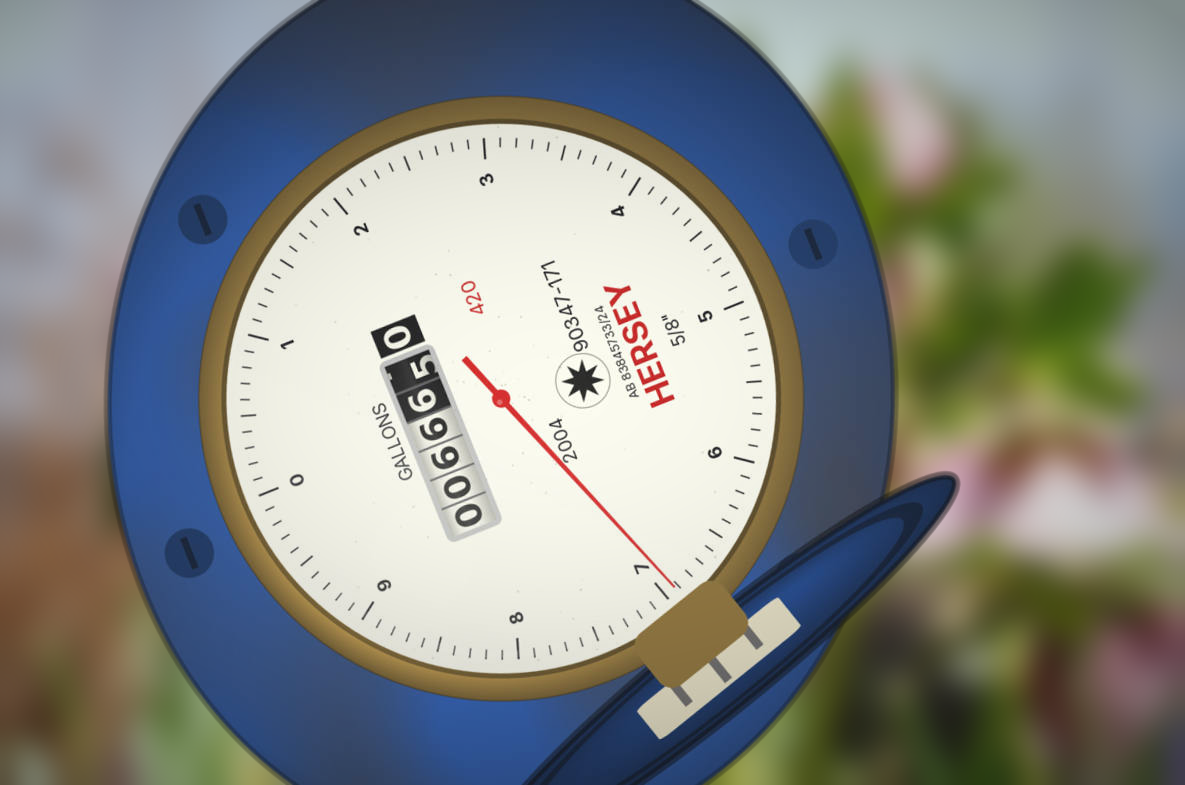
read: **66646.9** gal
